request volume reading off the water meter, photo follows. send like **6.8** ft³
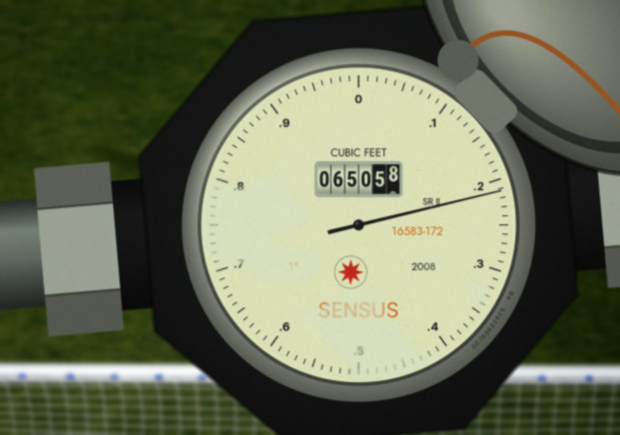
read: **65058.21** ft³
